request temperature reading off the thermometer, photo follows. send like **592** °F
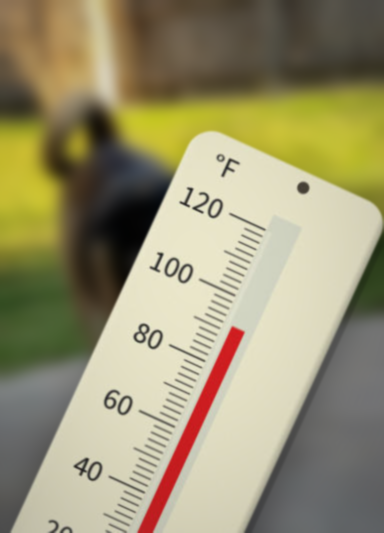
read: **92** °F
